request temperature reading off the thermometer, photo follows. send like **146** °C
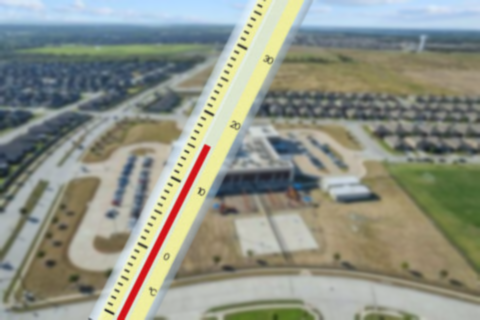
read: **16** °C
